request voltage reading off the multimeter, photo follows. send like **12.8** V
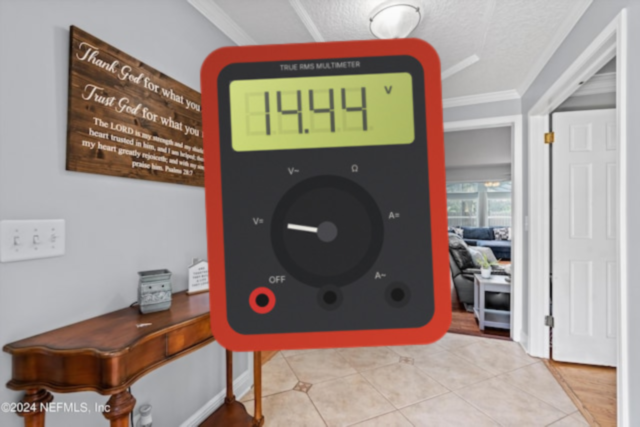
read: **14.44** V
